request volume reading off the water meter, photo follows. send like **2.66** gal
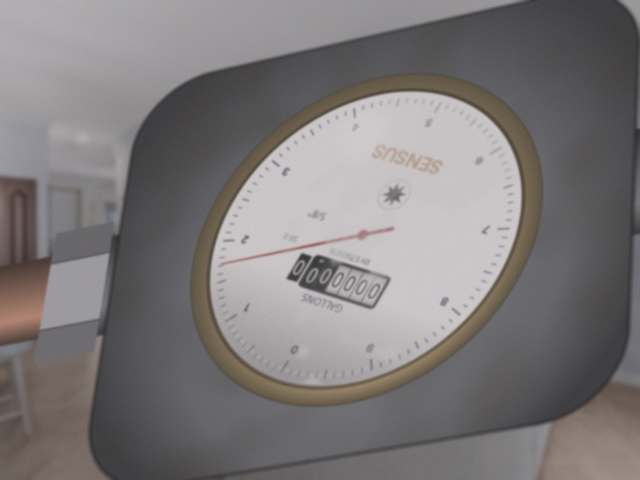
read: **1.7** gal
